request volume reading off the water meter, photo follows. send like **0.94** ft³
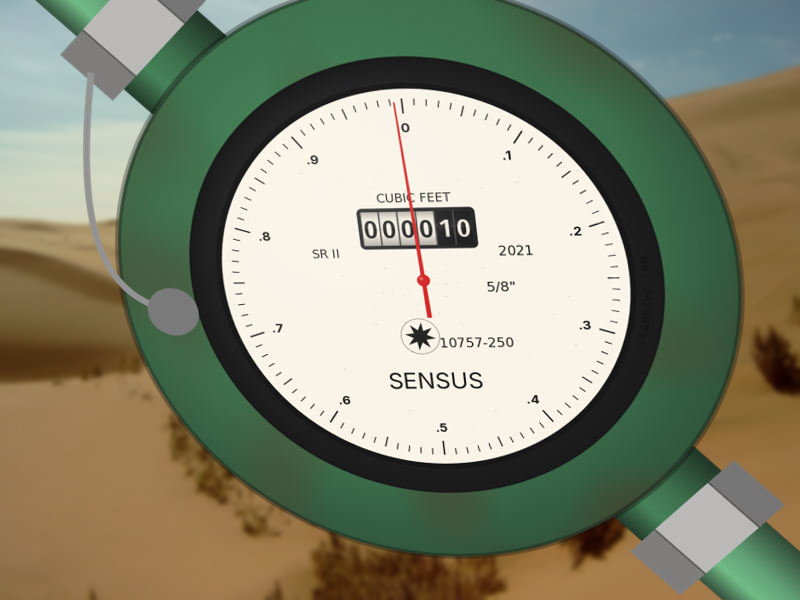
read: **9.99** ft³
